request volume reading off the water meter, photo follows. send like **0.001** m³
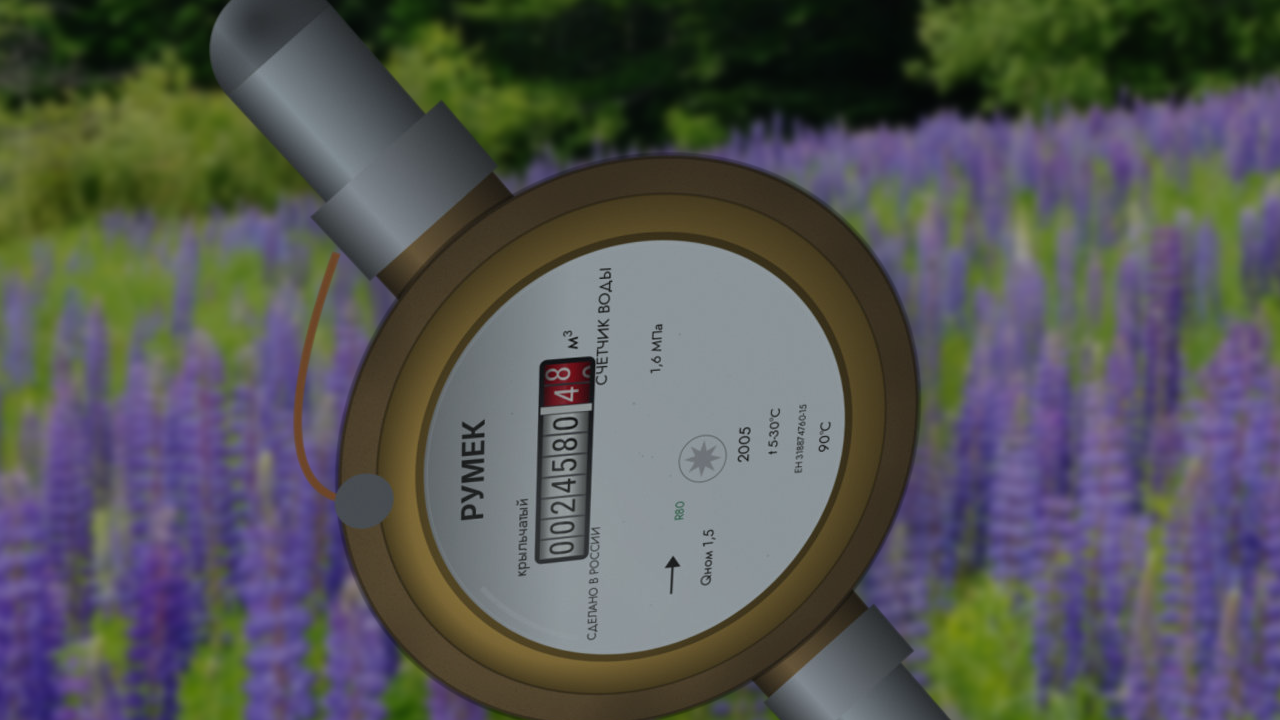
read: **24580.48** m³
